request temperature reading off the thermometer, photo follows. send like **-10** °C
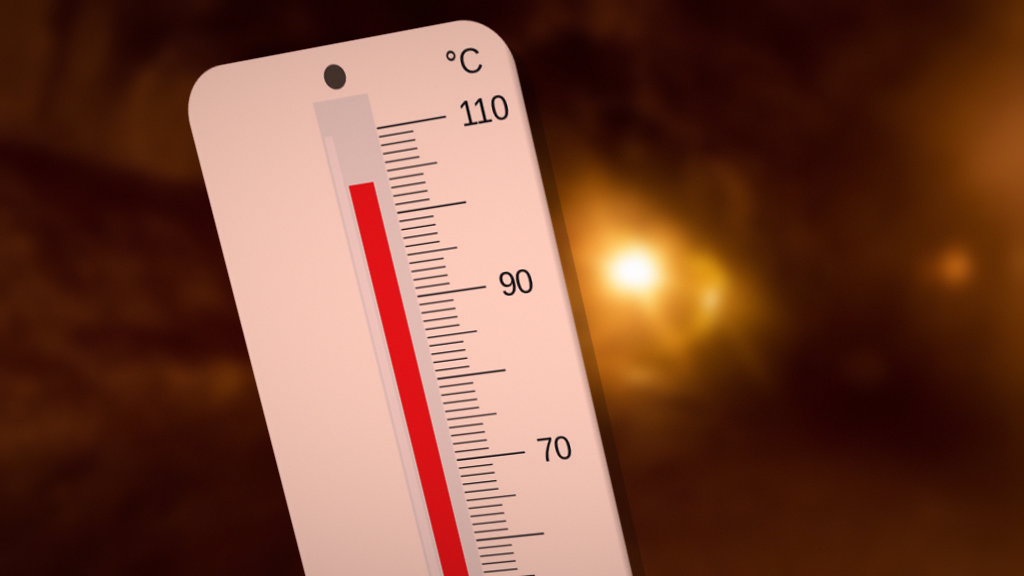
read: **104** °C
